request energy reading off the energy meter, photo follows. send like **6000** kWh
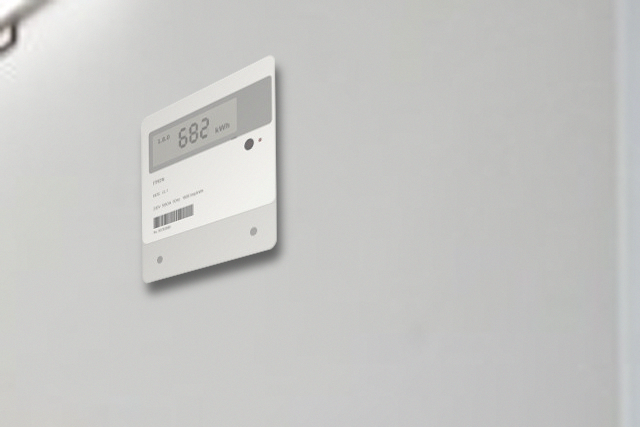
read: **682** kWh
